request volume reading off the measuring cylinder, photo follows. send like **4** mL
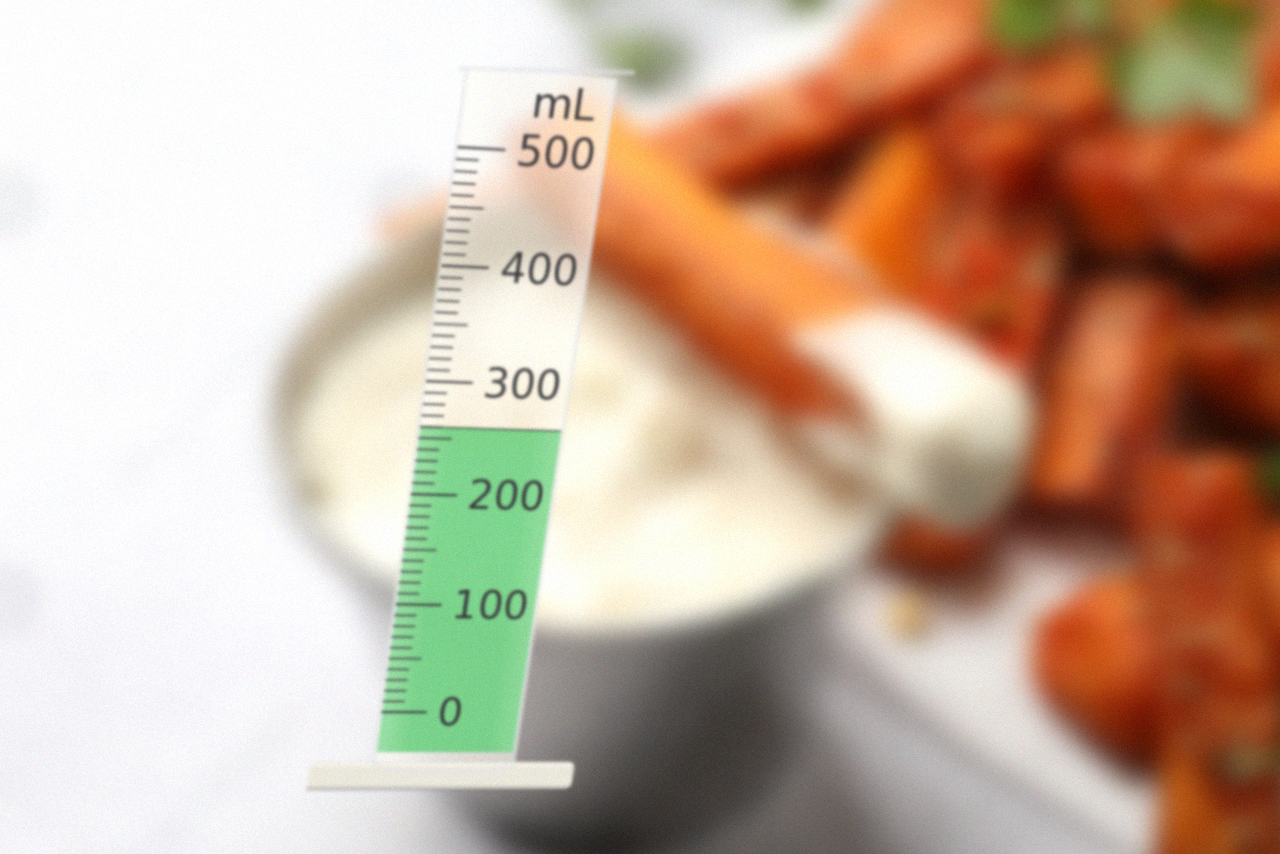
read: **260** mL
